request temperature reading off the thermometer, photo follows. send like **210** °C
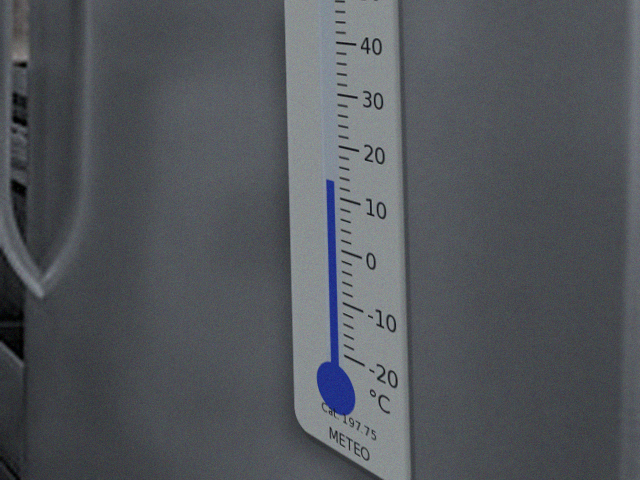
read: **13** °C
